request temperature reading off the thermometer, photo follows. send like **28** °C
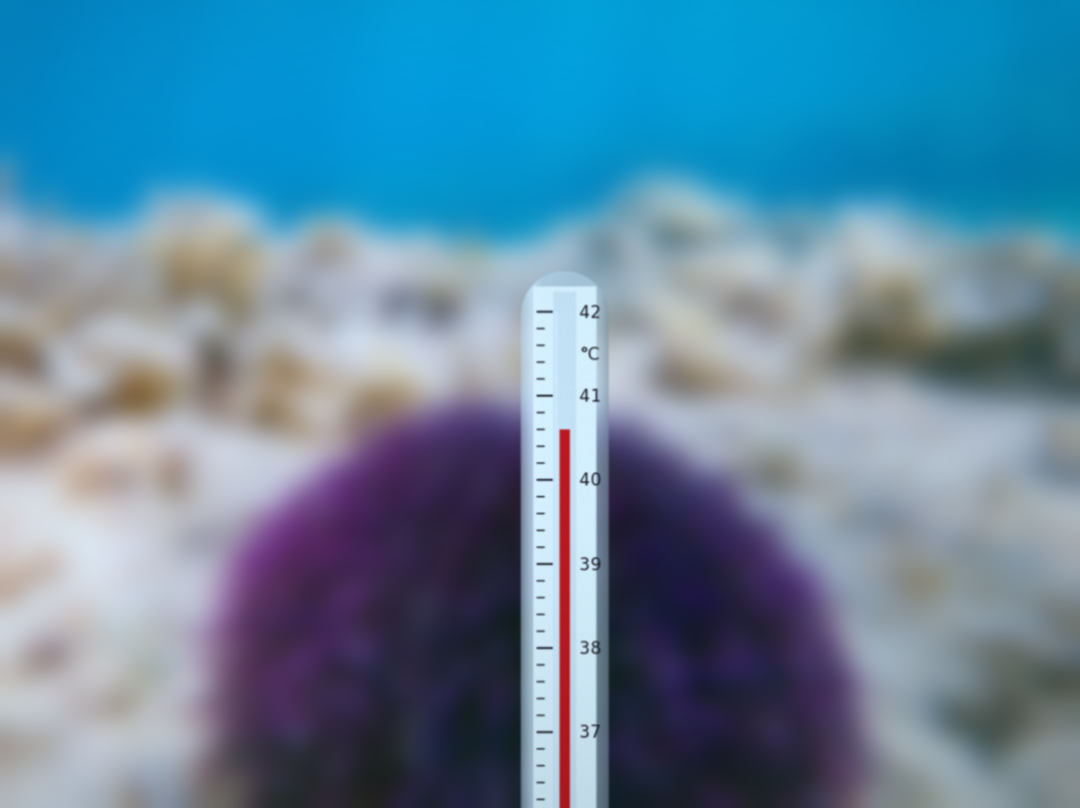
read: **40.6** °C
